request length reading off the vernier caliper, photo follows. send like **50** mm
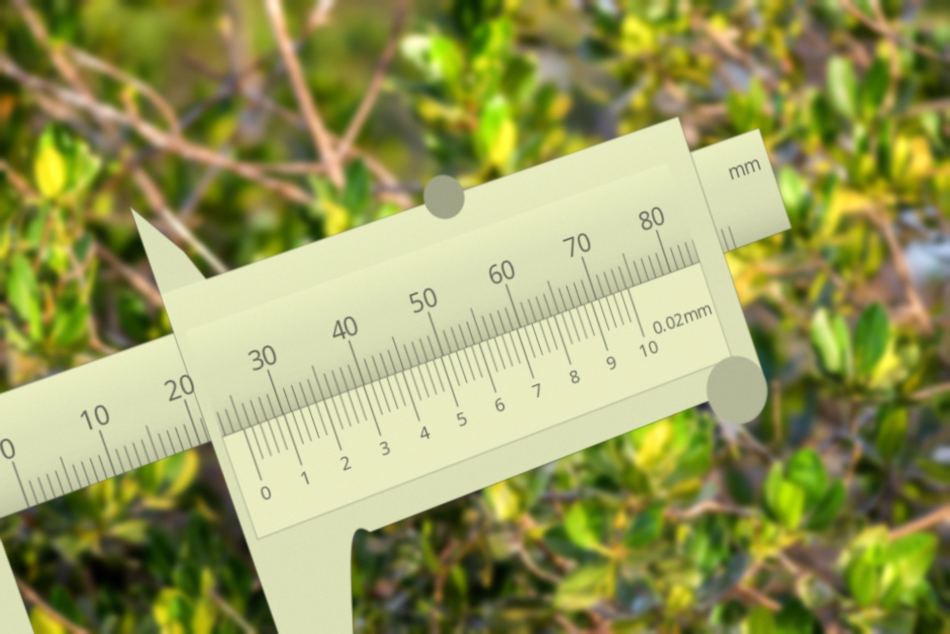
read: **25.2** mm
